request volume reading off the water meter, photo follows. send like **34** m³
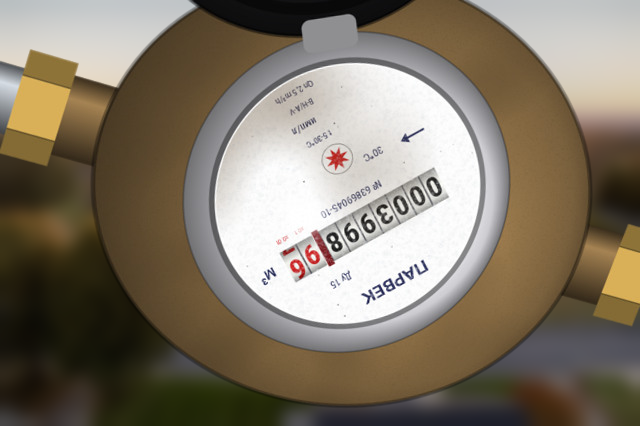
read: **3998.96** m³
